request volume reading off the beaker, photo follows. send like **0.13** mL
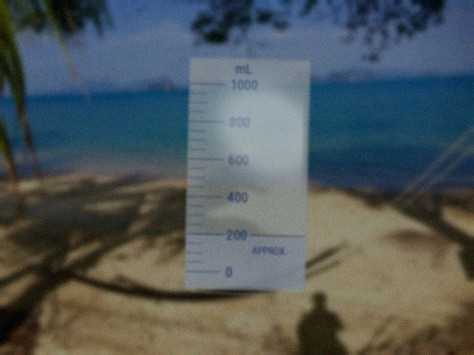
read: **200** mL
